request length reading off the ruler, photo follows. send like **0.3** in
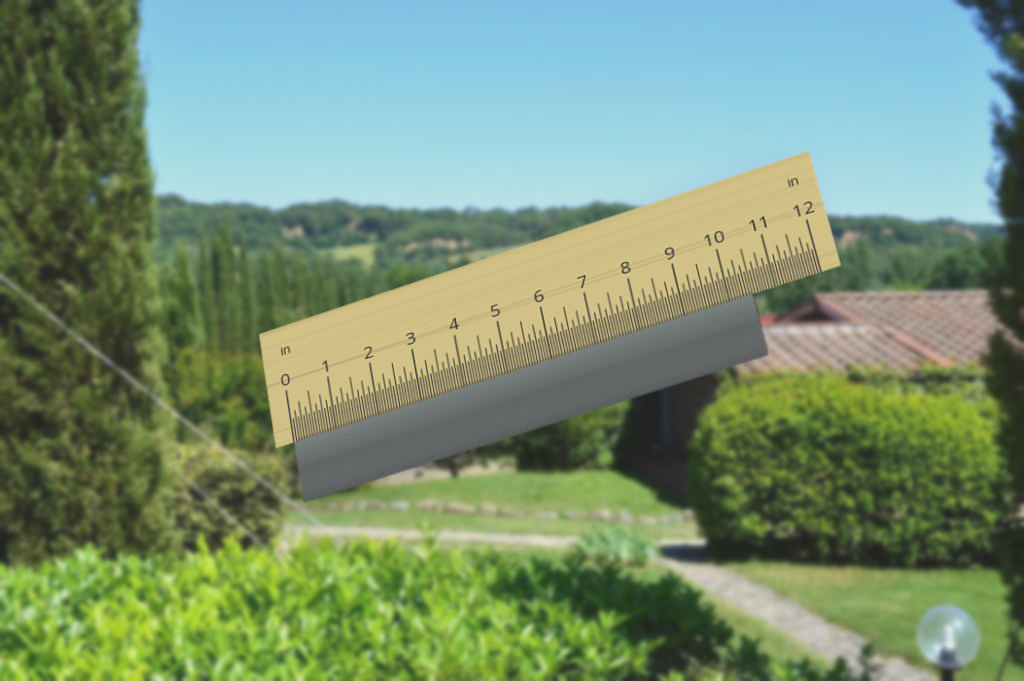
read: **10.5** in
